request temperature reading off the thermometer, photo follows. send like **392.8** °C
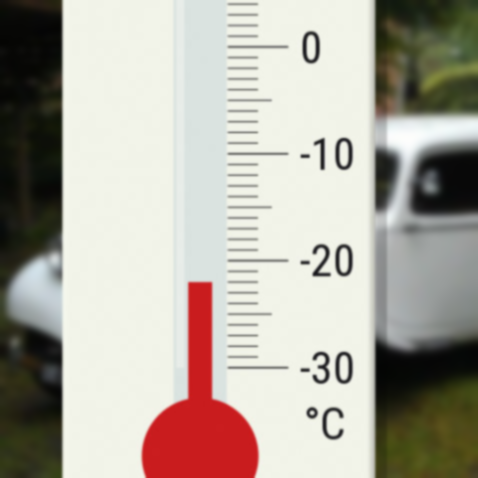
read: **-22** °C
